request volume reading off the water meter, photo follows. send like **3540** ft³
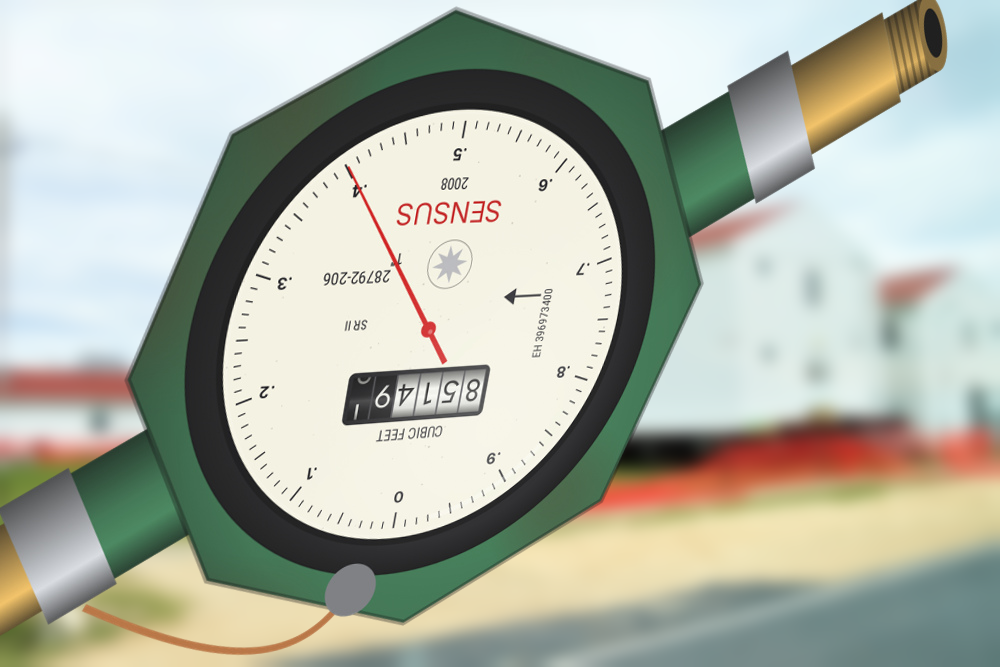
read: **851491.40** ft³
